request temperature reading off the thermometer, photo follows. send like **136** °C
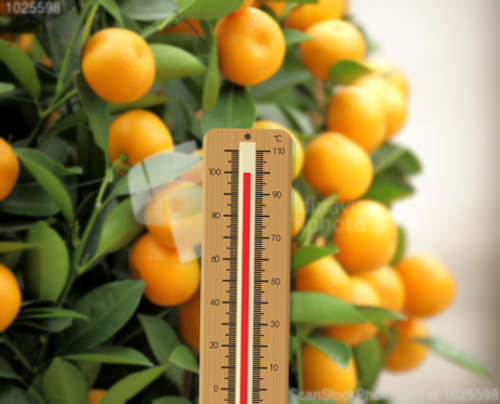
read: **100** °C
